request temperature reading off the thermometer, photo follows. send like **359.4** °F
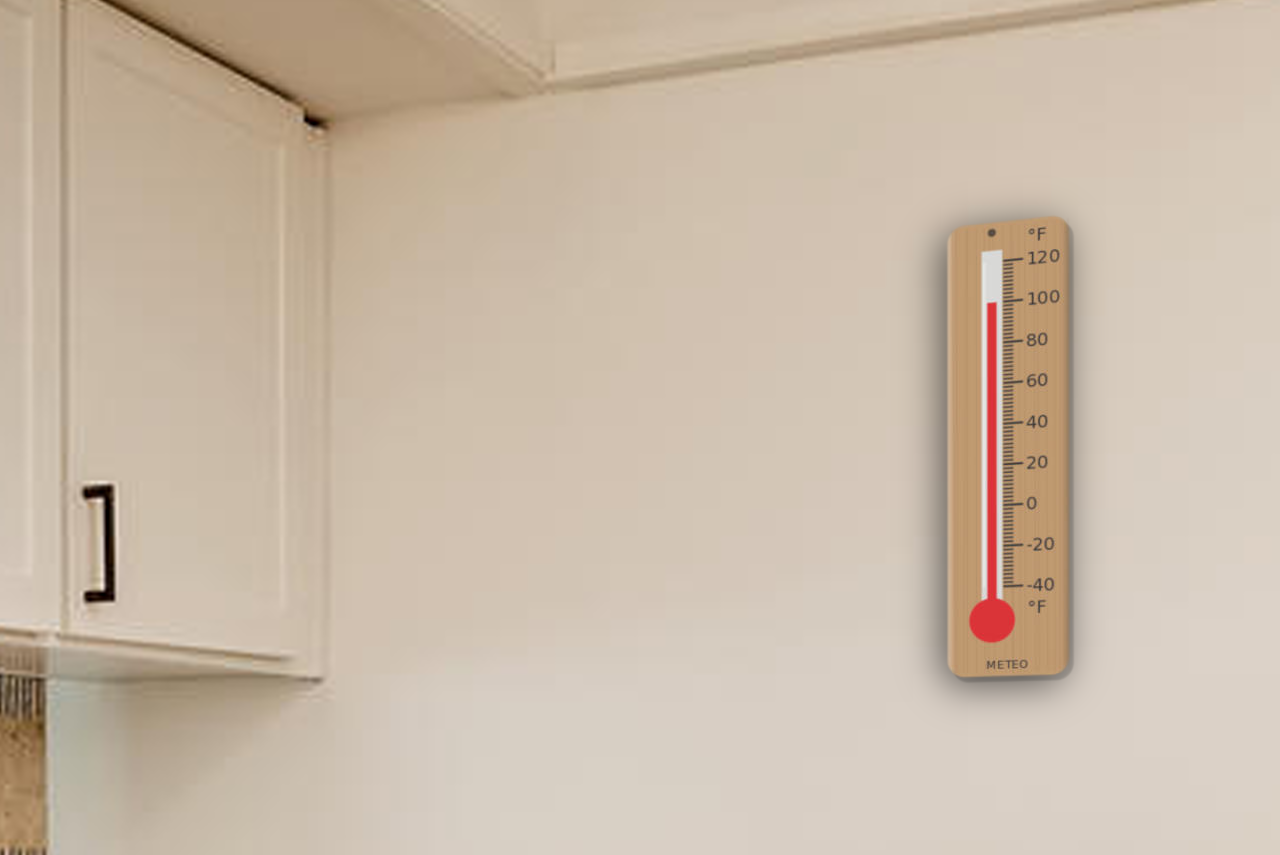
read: **100** °F
